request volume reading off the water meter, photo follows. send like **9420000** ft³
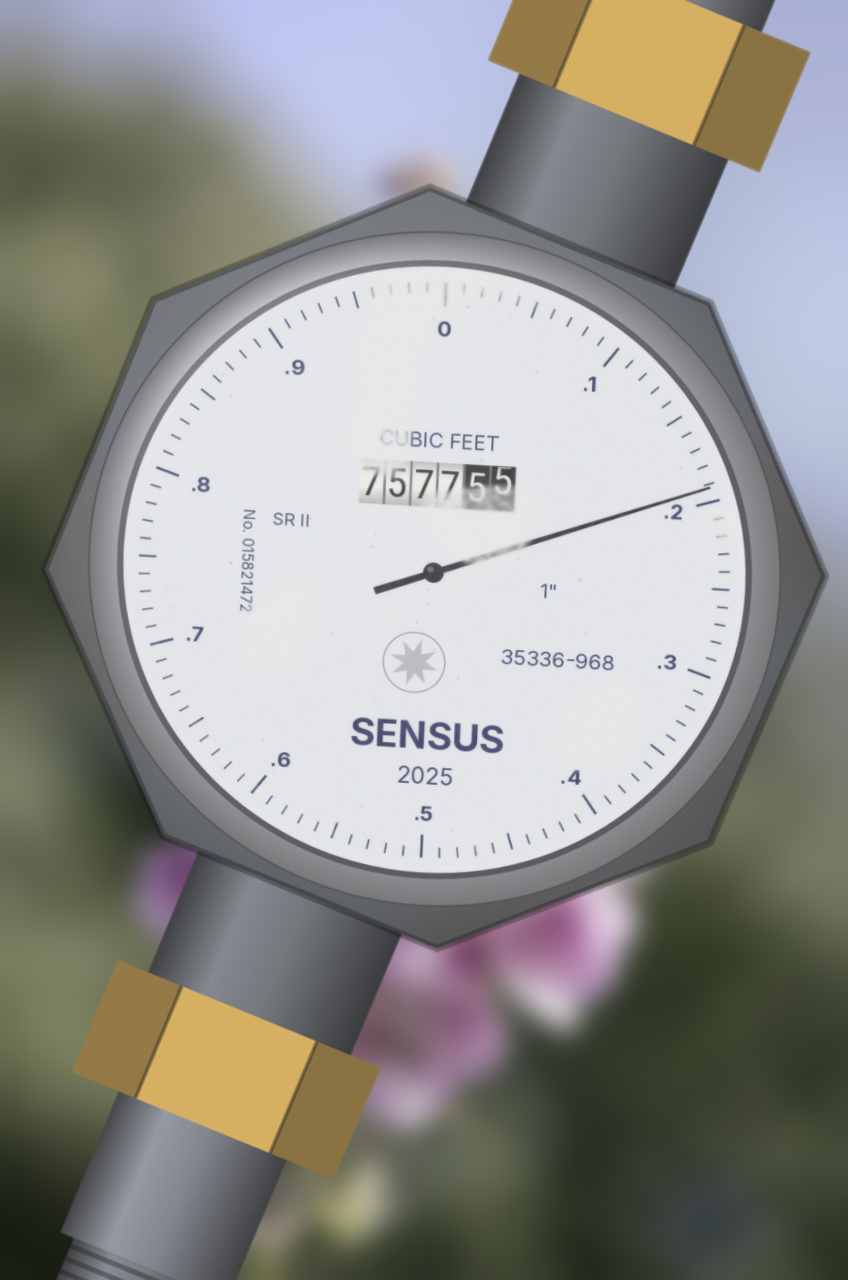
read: **757755.19** ft³
